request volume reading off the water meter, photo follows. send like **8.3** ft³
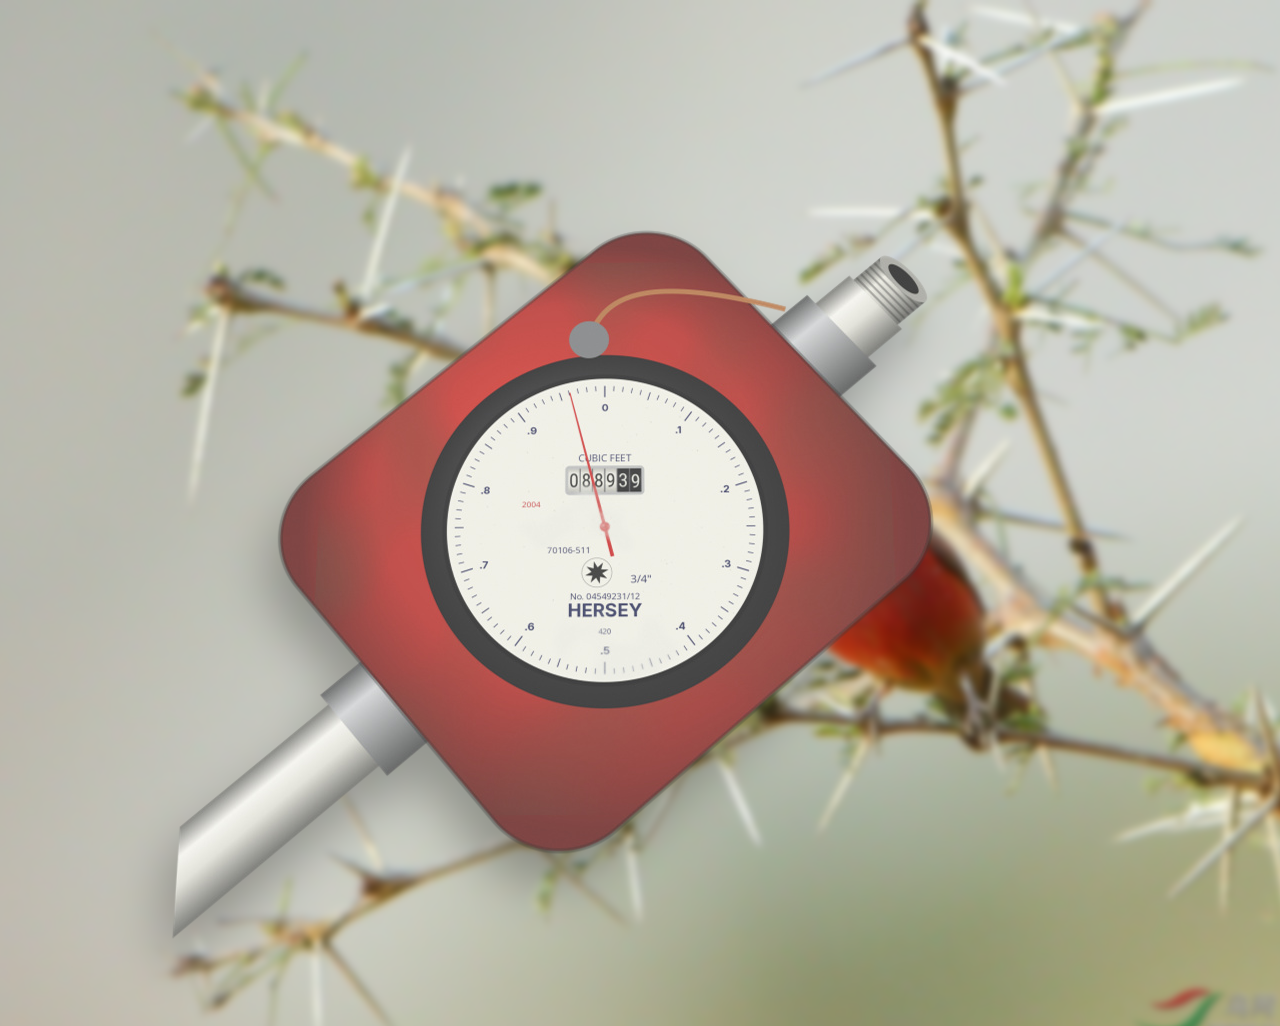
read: **88938.96** ft³
